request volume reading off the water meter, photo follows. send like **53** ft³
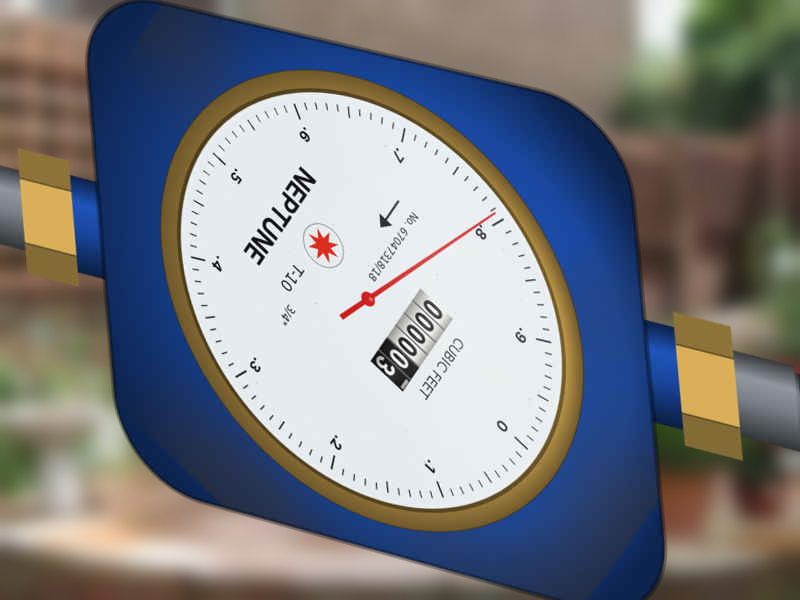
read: **2.79** ft³
